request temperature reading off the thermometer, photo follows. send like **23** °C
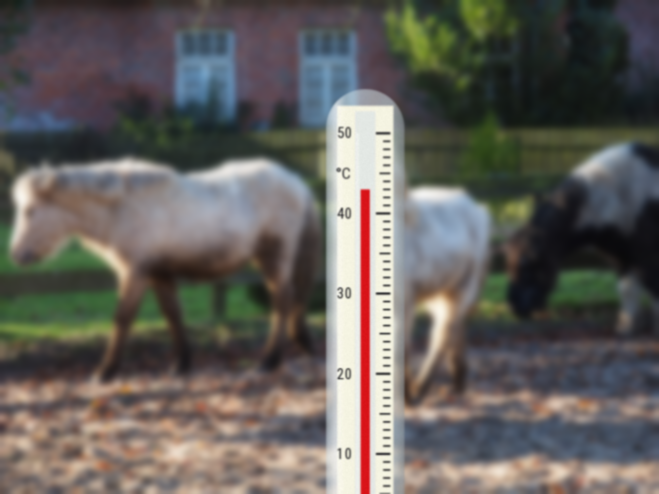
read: **43** °C
